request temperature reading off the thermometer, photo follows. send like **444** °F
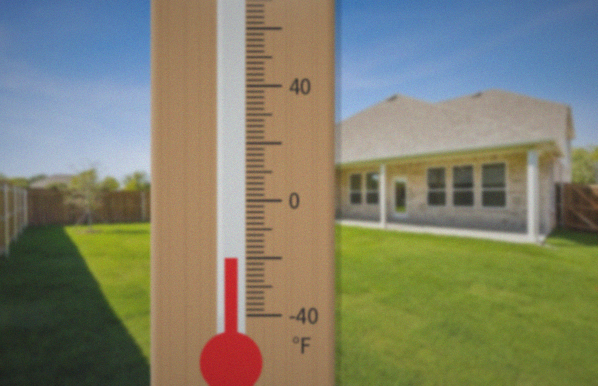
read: **-20** °F
